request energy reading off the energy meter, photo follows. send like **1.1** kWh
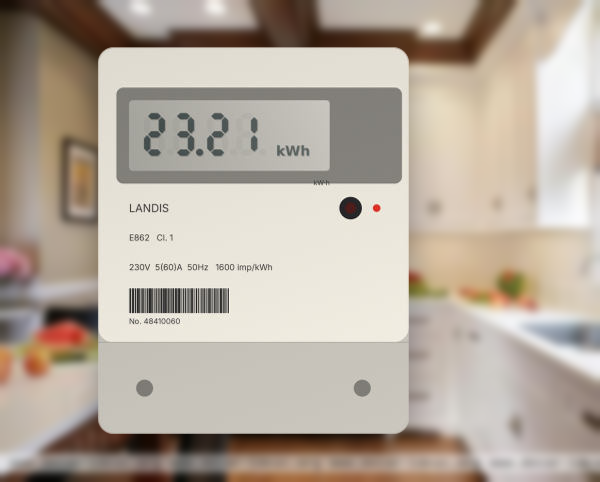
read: **23.21** kWh
